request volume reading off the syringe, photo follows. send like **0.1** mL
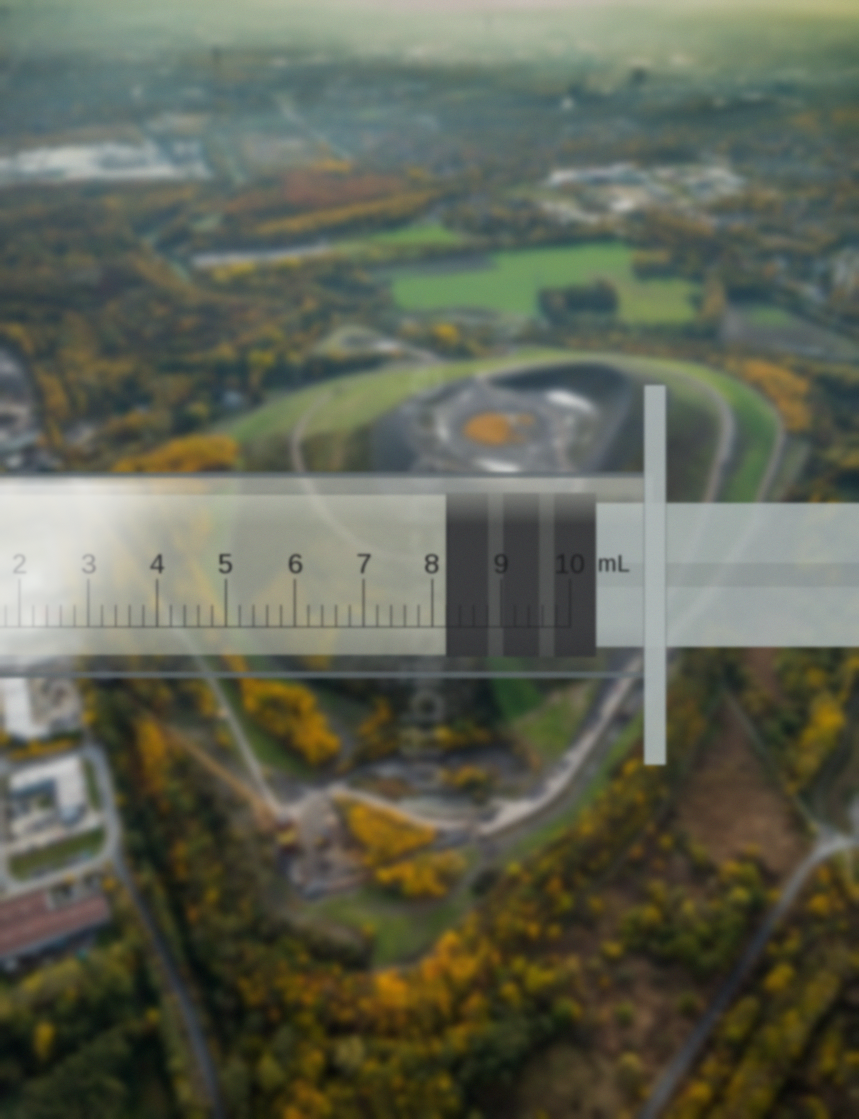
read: **8.2** mL
